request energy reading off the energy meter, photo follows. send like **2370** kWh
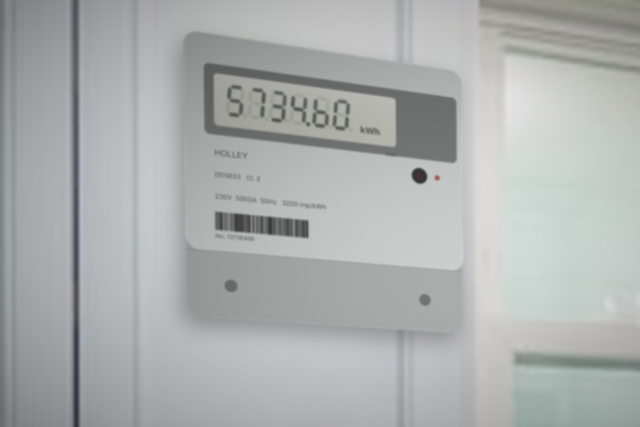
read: **5734.60** kWh
